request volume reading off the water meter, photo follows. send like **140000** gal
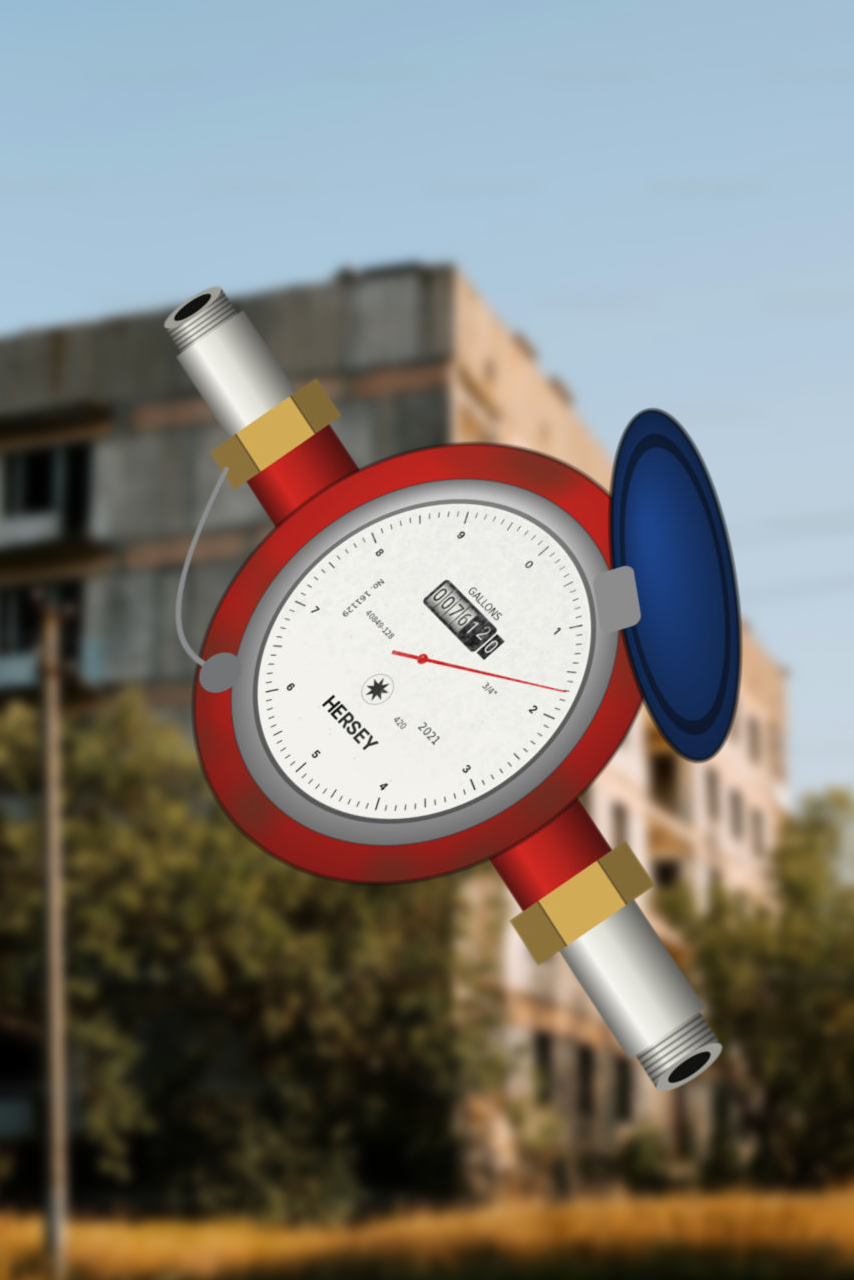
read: **76121.7** gal
